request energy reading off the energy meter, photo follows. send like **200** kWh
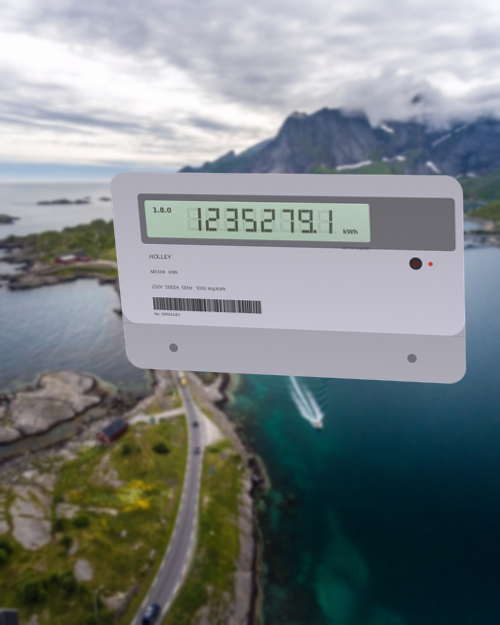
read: **1235279.1** kWh
